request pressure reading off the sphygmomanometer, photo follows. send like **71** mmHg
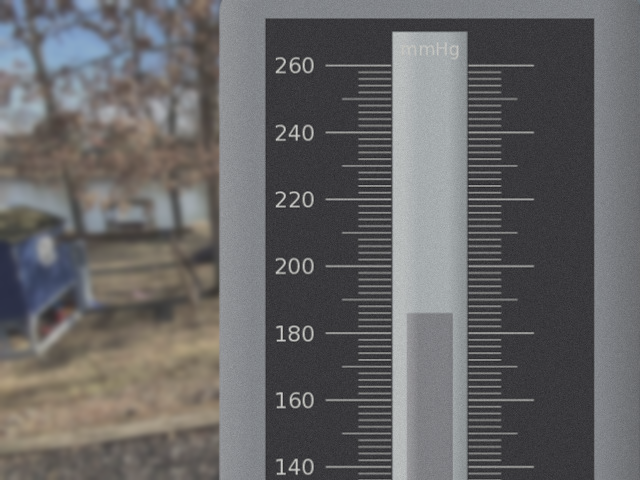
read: **186** mmHg
